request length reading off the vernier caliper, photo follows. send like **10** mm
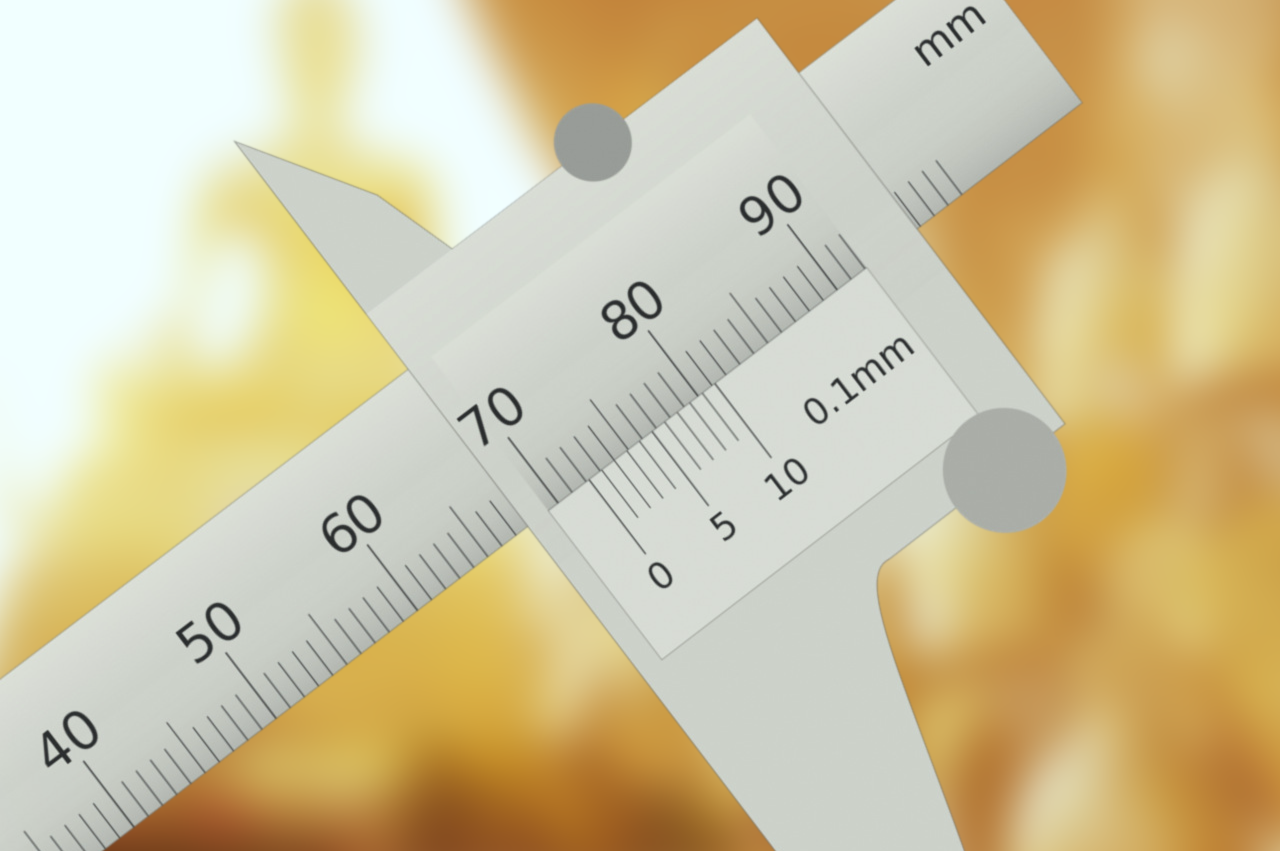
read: **72.2** mm
